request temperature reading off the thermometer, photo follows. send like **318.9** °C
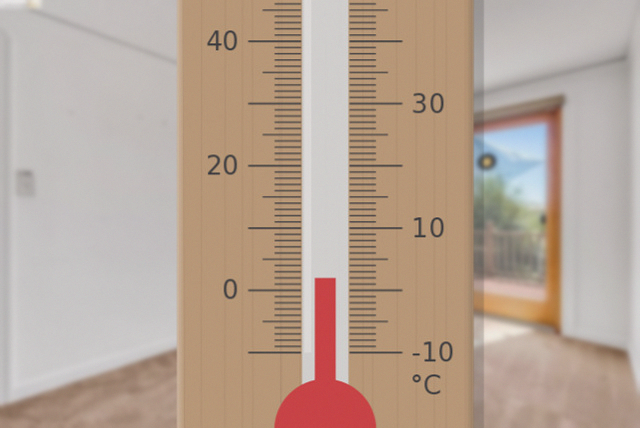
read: **2** °C
